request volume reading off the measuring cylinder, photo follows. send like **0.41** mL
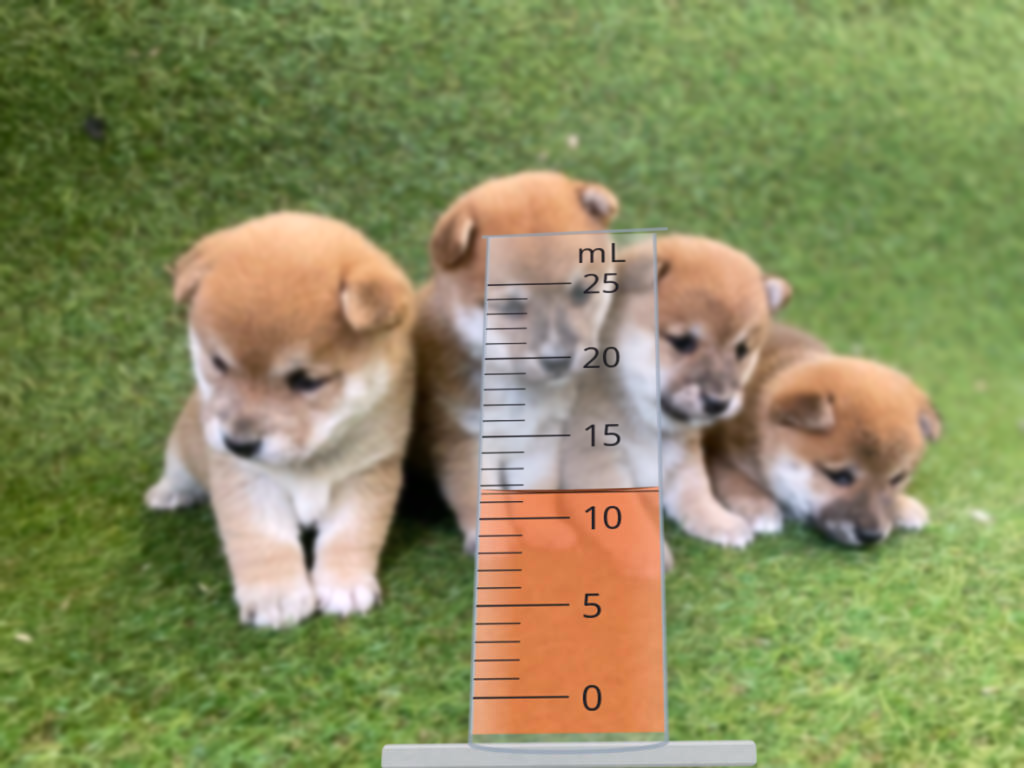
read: **11.5** mL
